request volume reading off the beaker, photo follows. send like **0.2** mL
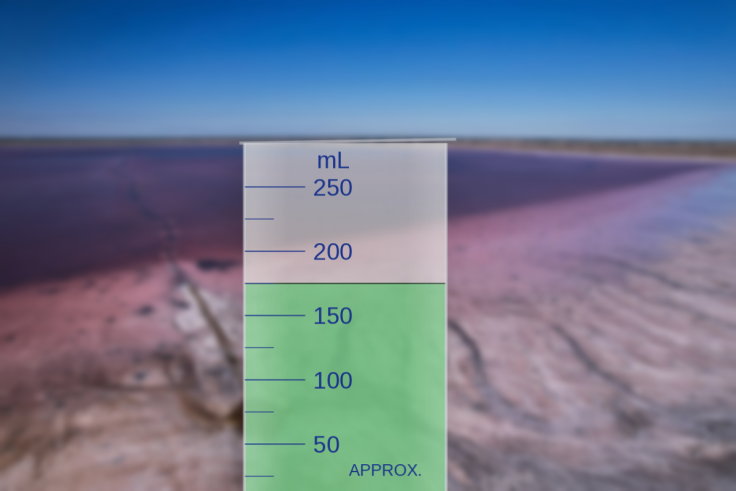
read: **175** mL
